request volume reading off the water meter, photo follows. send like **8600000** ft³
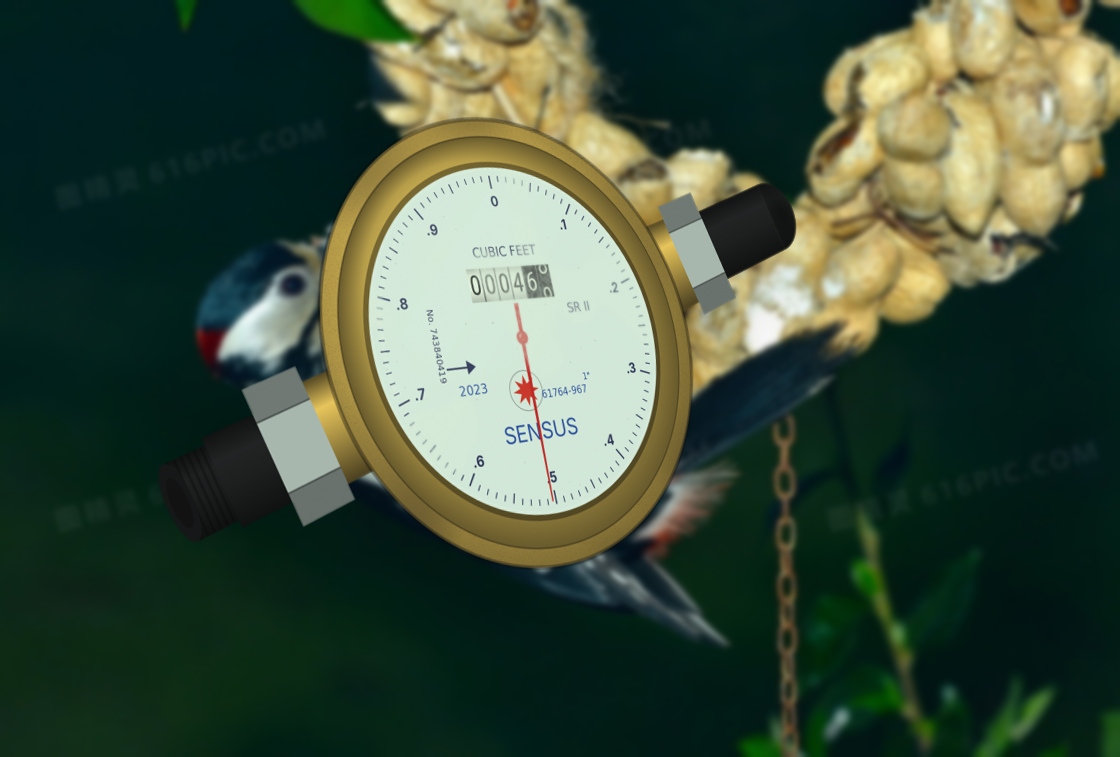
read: **468.50** ft³
